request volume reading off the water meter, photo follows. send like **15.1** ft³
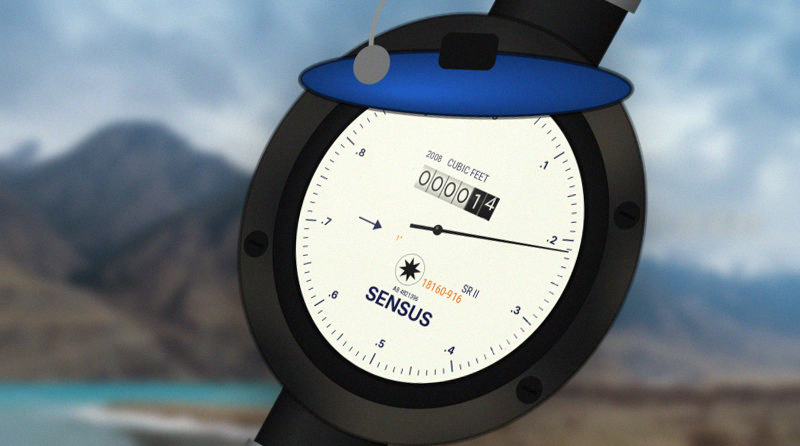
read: **14.21** ft³
